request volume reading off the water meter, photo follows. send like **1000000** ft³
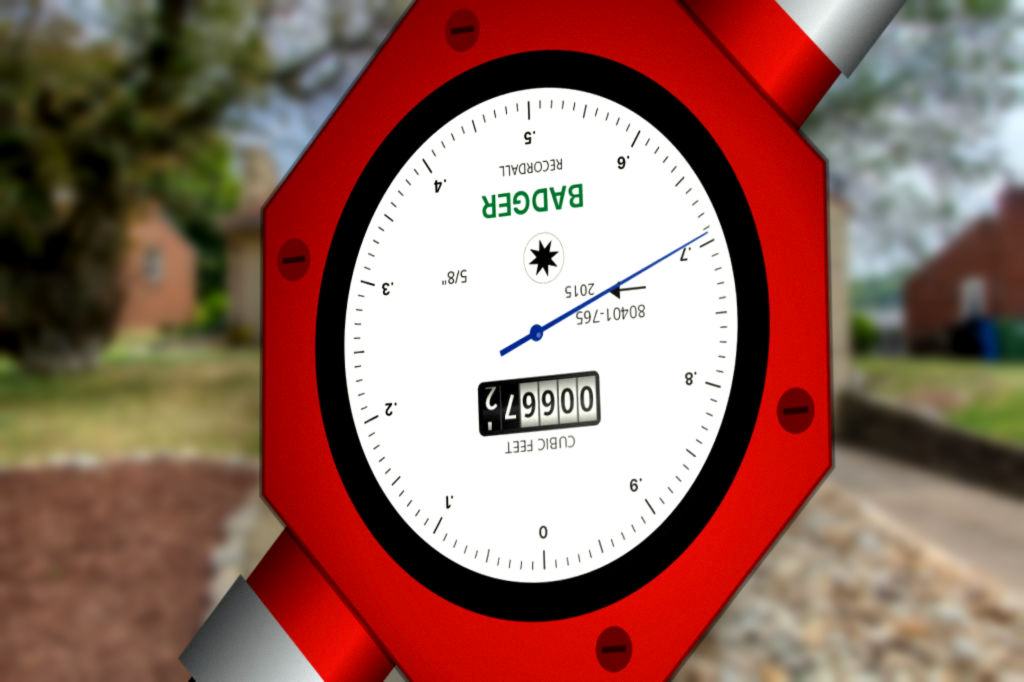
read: **6671.69** ft³
